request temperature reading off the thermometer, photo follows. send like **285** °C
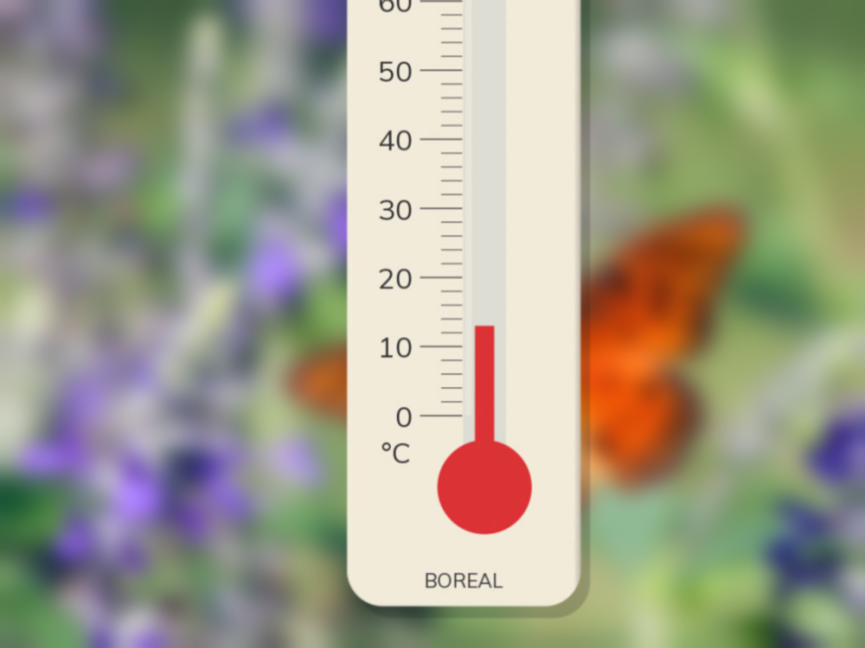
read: **13** °C
